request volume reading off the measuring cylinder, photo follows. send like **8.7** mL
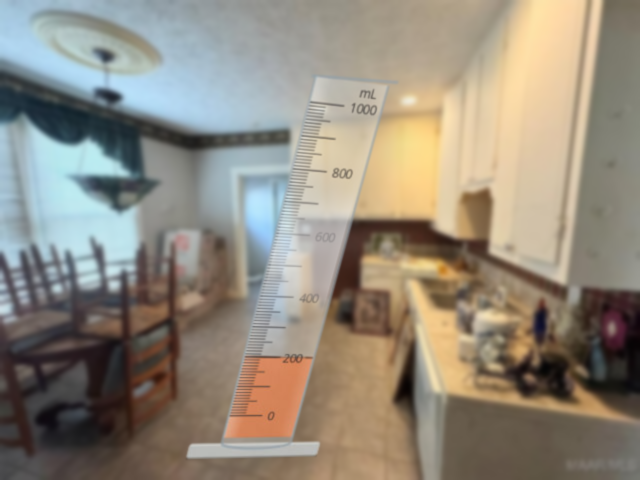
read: **200** mL
